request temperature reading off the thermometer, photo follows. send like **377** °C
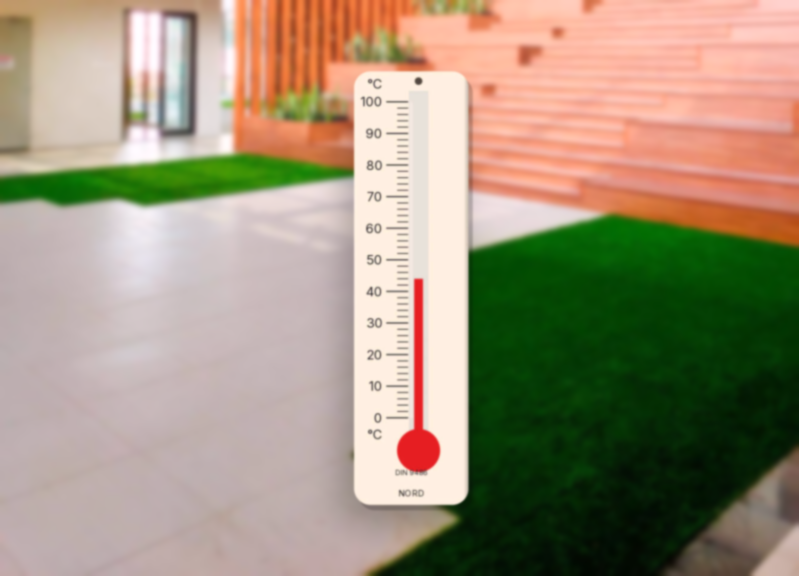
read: **44** °C
